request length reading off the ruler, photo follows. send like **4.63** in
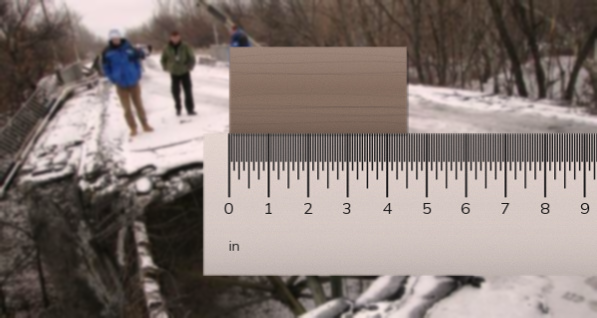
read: **4.5** in
